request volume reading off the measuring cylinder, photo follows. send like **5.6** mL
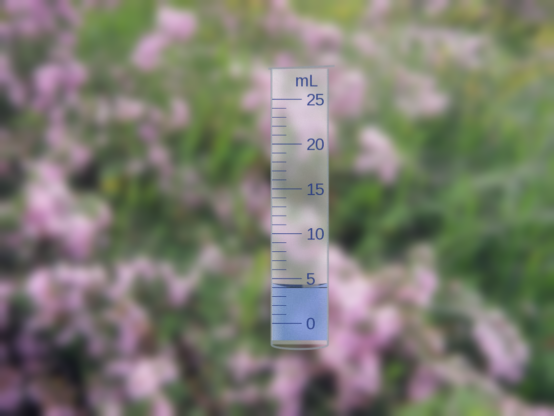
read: **4** mL
